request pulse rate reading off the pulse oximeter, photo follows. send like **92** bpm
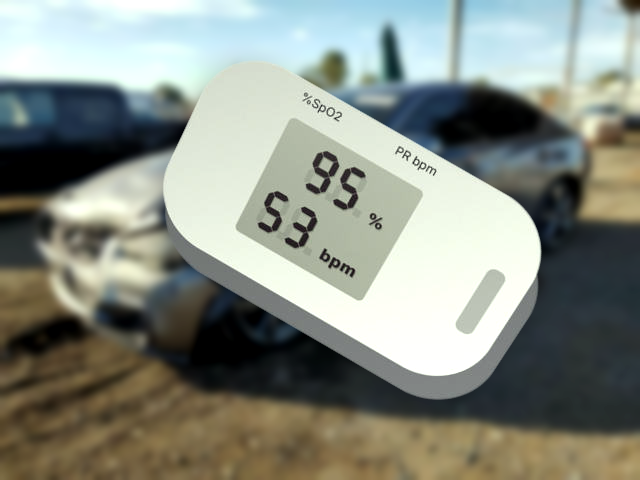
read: **53** bpm
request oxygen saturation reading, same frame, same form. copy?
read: **95** %
